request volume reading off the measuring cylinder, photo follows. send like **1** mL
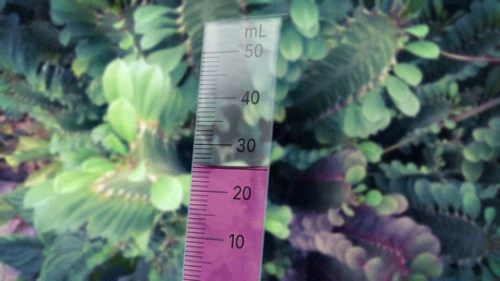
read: **25** mL
